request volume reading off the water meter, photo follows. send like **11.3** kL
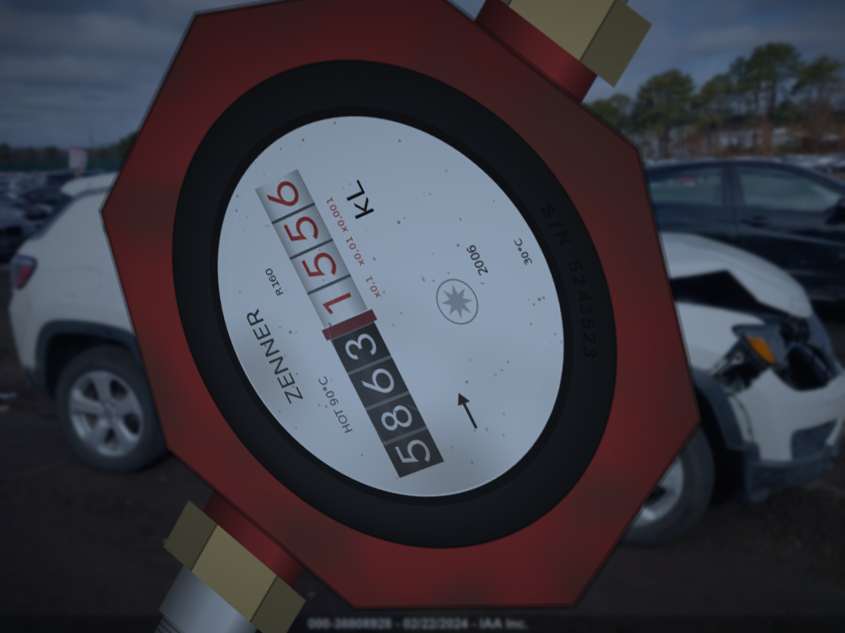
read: **5863.1556** kL
